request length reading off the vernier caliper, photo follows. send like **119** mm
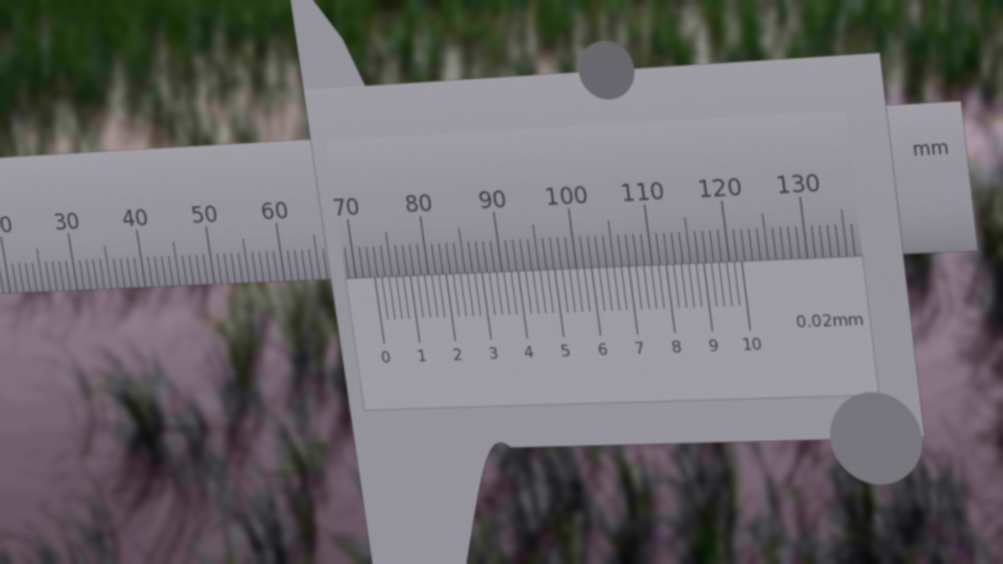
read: **72.6** mm
